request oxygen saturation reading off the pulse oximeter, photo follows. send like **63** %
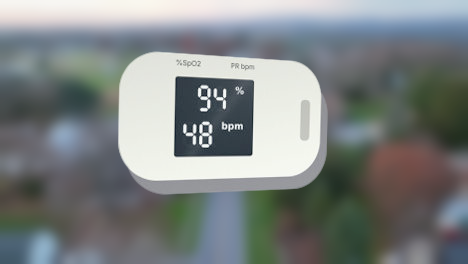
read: **94** %
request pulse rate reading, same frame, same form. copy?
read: **48** bpm
